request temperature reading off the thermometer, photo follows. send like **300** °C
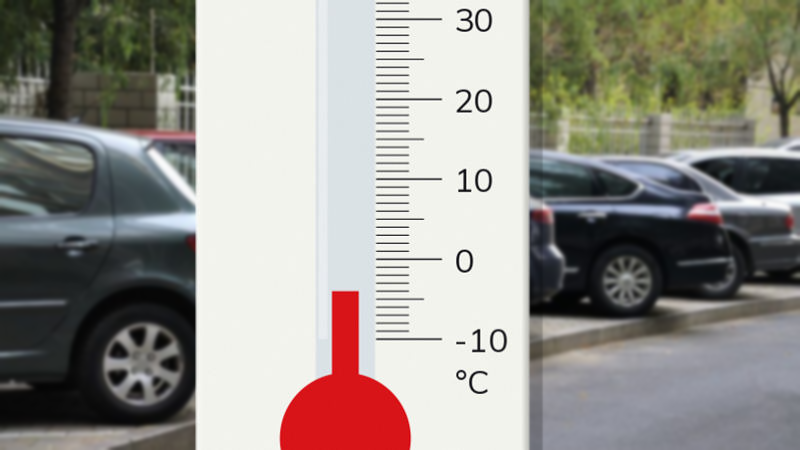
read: **-4** °C
